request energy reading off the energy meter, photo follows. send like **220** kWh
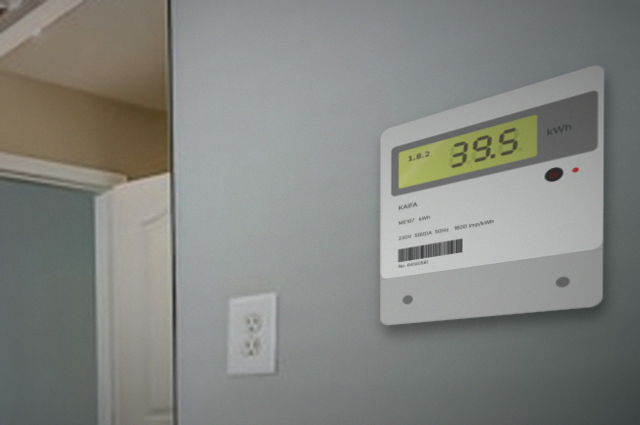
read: **39.5** kWh
